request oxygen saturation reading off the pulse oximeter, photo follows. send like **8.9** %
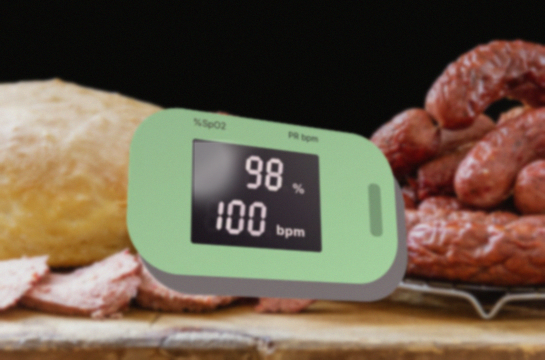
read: **98** %
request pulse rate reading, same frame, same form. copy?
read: **100** bpm
